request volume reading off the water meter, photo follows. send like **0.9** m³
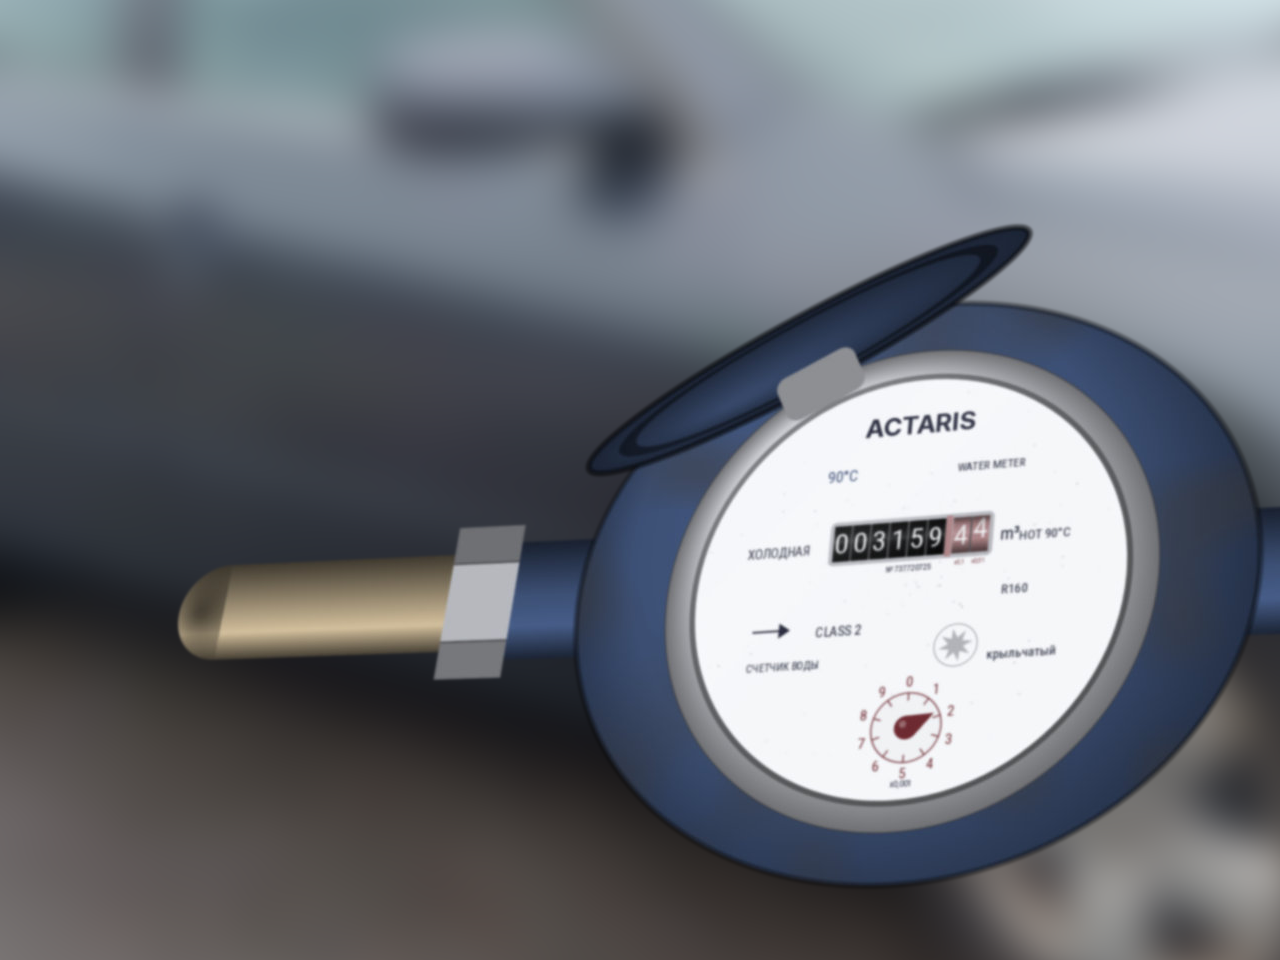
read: **3159.441** m³
